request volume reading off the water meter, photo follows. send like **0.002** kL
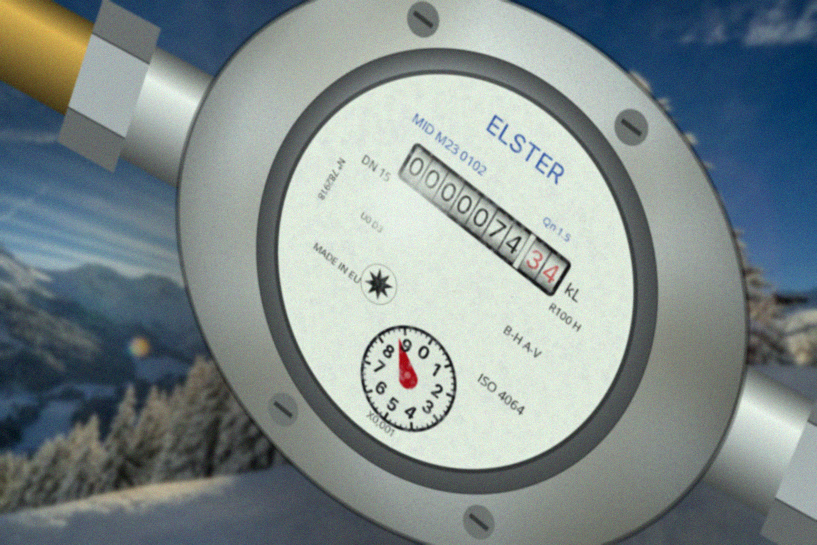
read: **74.348** kL
